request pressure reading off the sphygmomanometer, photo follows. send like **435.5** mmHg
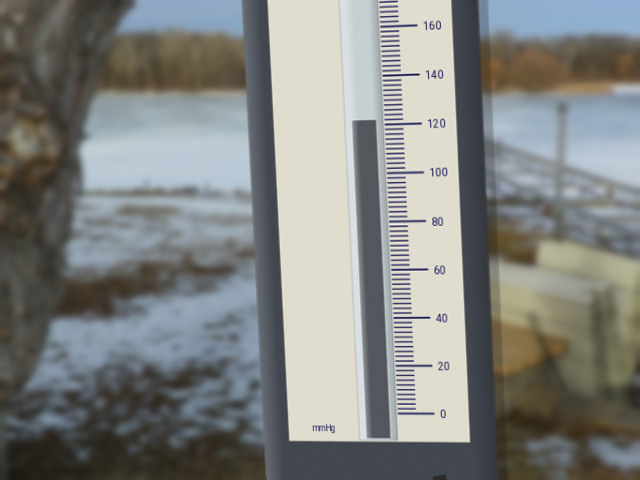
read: **122** mmHg
